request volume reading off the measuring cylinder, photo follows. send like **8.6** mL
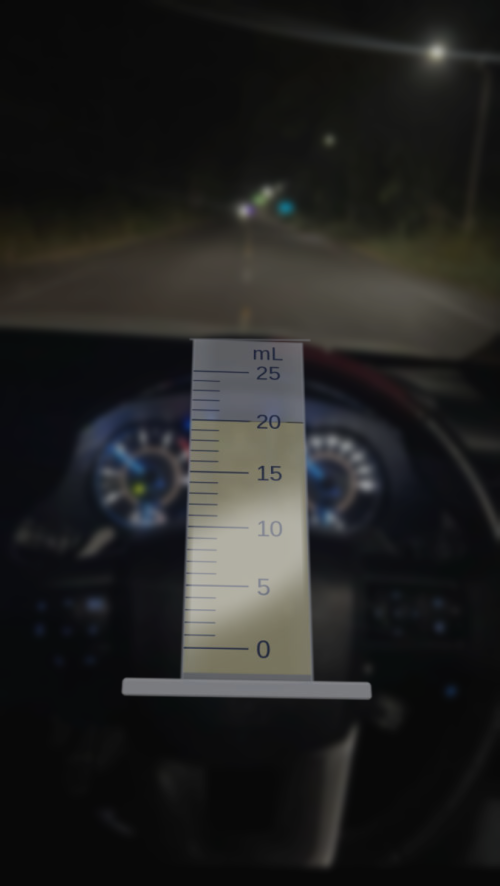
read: **20** mL
